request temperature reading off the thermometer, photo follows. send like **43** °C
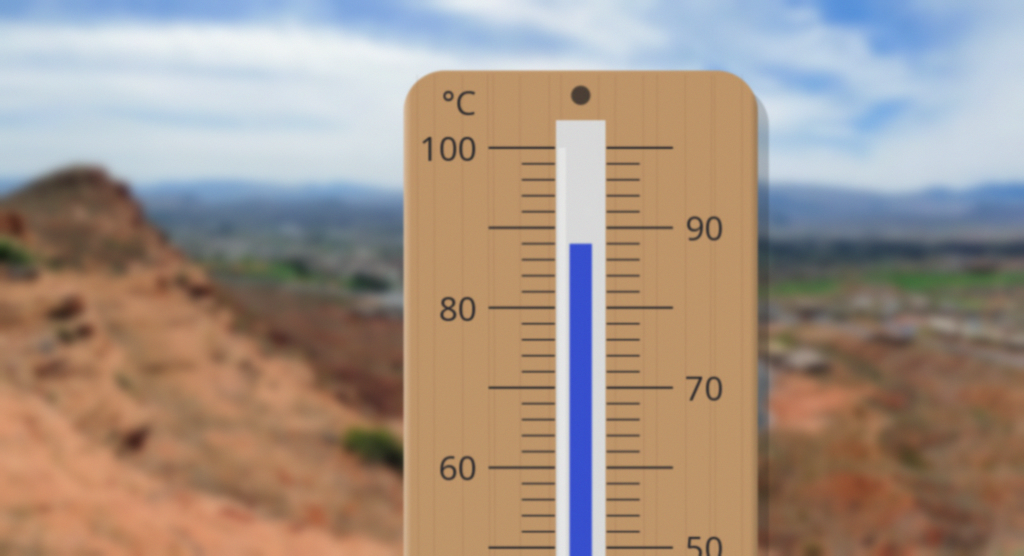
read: **88** °C
